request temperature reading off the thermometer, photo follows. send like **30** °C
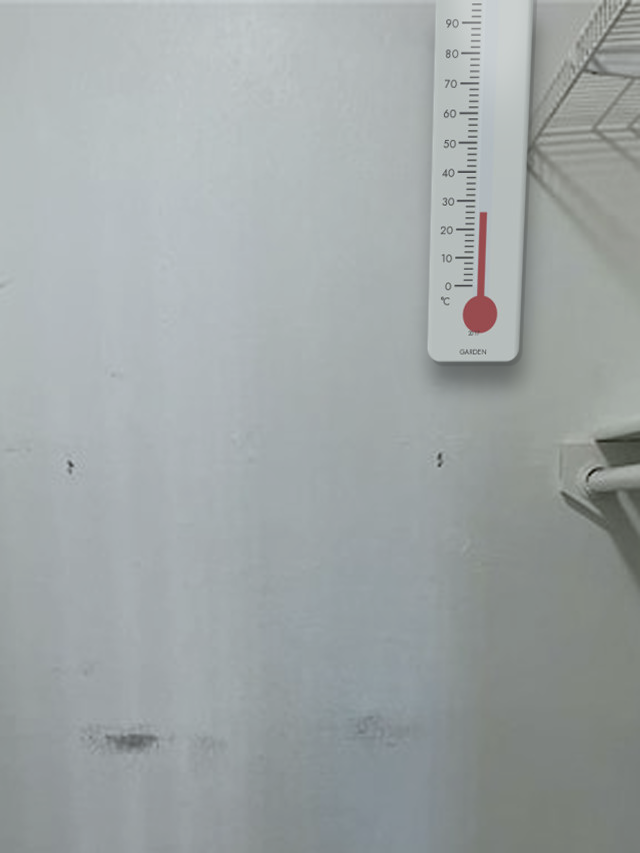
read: **26** °C
